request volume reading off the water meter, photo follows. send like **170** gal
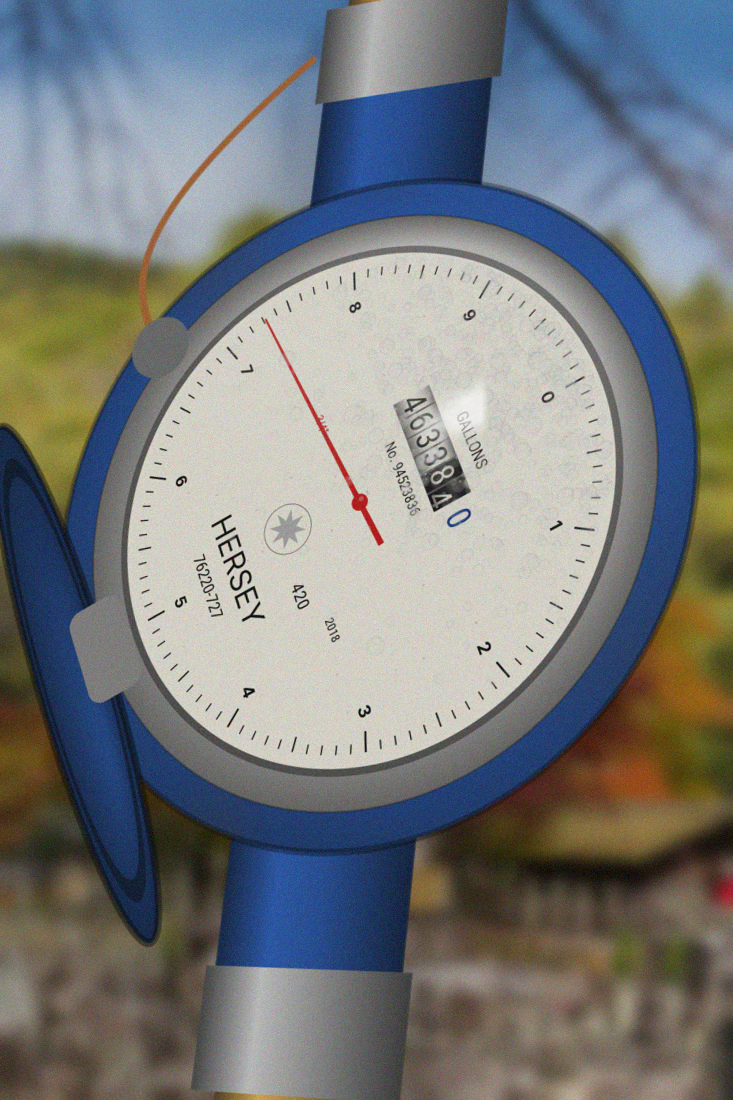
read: **4633837.3** gal
